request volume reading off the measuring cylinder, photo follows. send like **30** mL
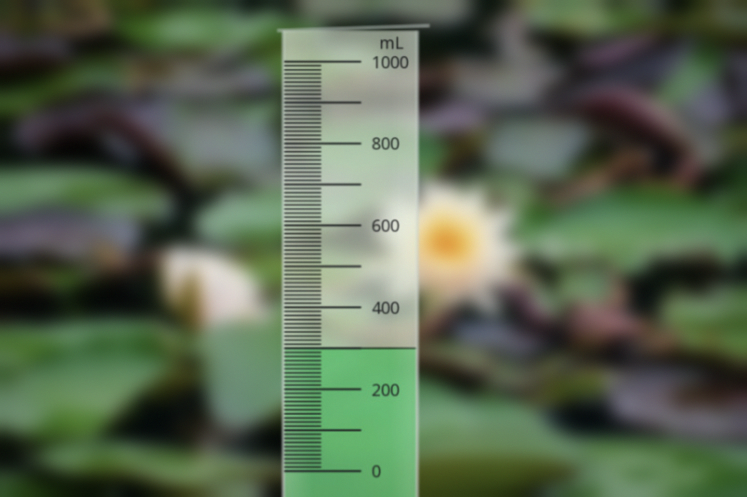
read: **300** mL
